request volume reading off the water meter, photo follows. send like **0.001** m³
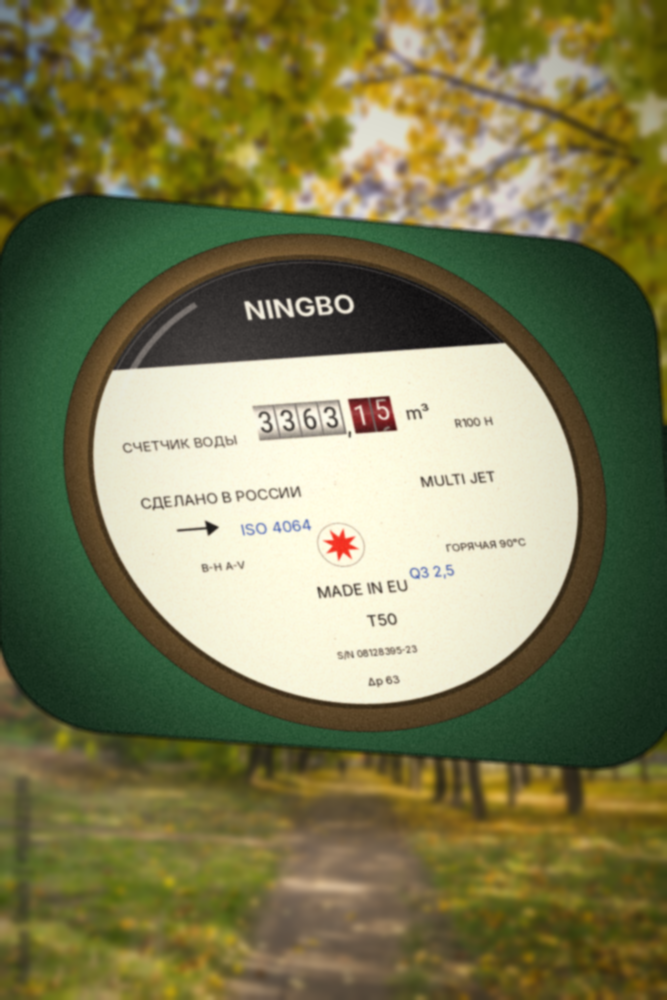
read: **3363.15** m³
